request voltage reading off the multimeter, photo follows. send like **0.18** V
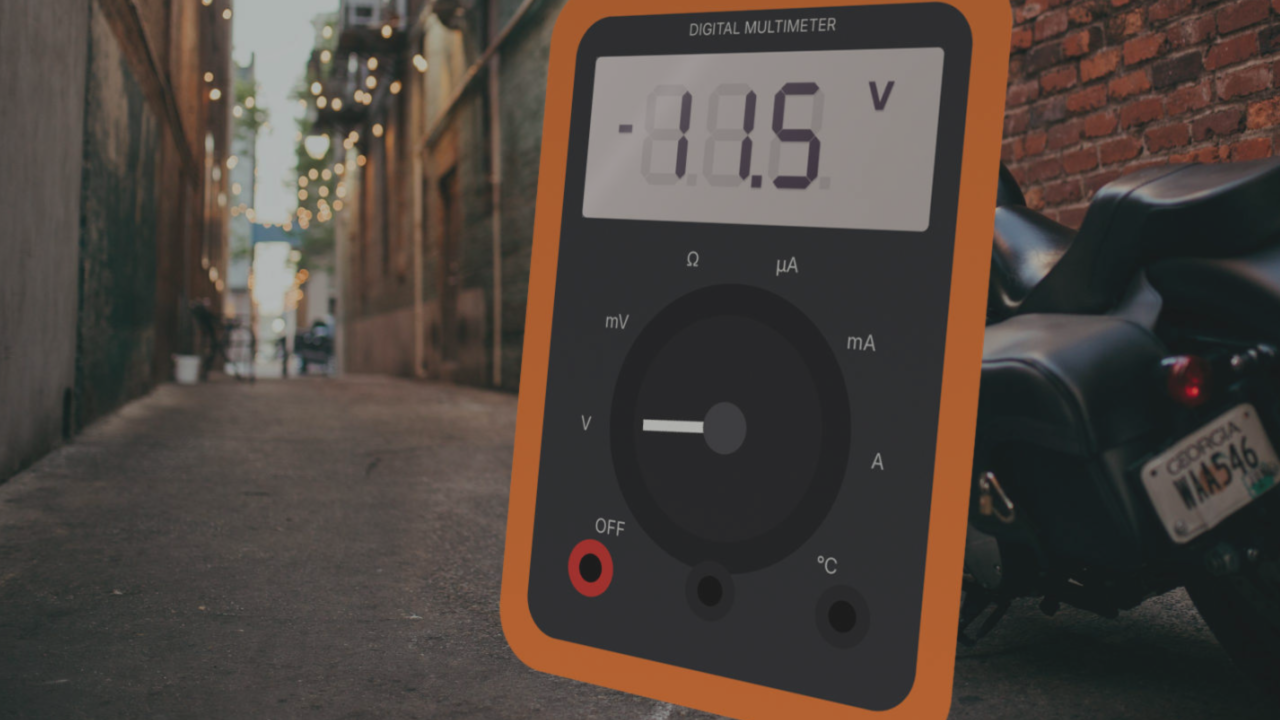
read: **-11.5** V
